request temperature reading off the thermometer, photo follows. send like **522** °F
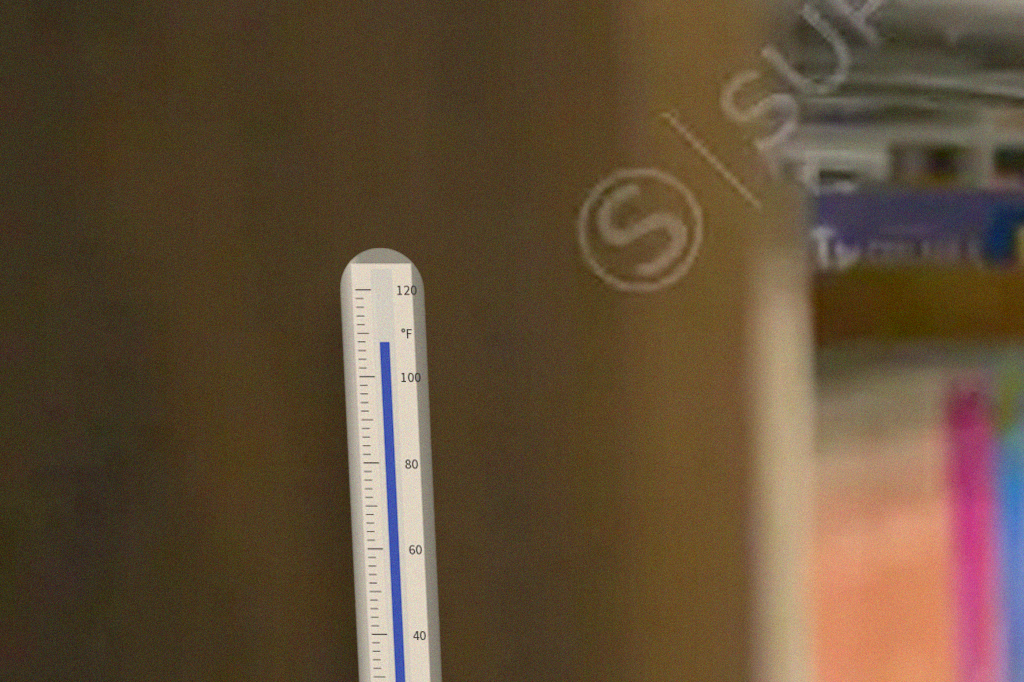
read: **108** °F
